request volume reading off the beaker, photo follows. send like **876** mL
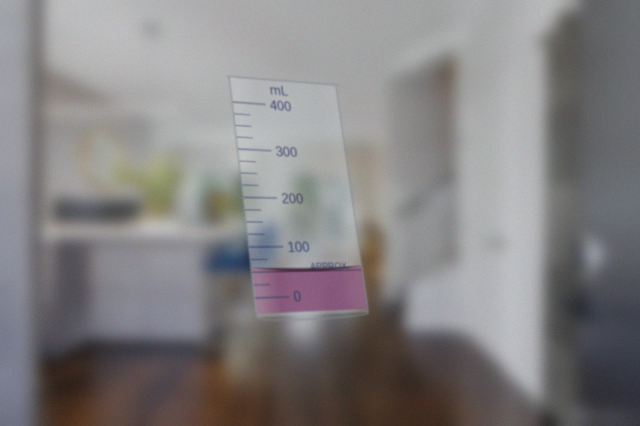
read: **50** mL
